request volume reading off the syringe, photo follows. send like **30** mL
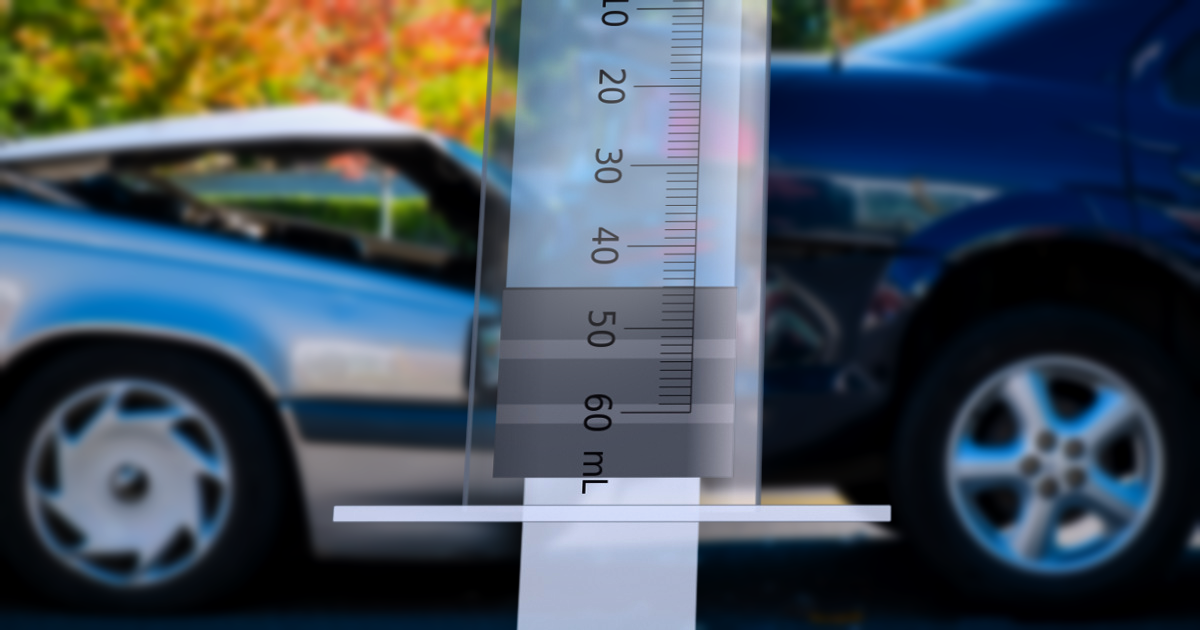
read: **45** mL
